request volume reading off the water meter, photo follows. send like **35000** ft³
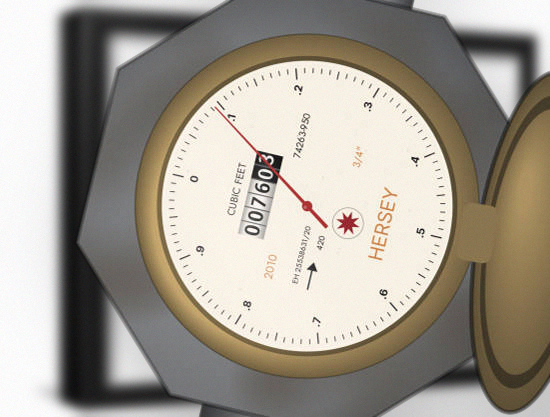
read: **7603.09** ft³
